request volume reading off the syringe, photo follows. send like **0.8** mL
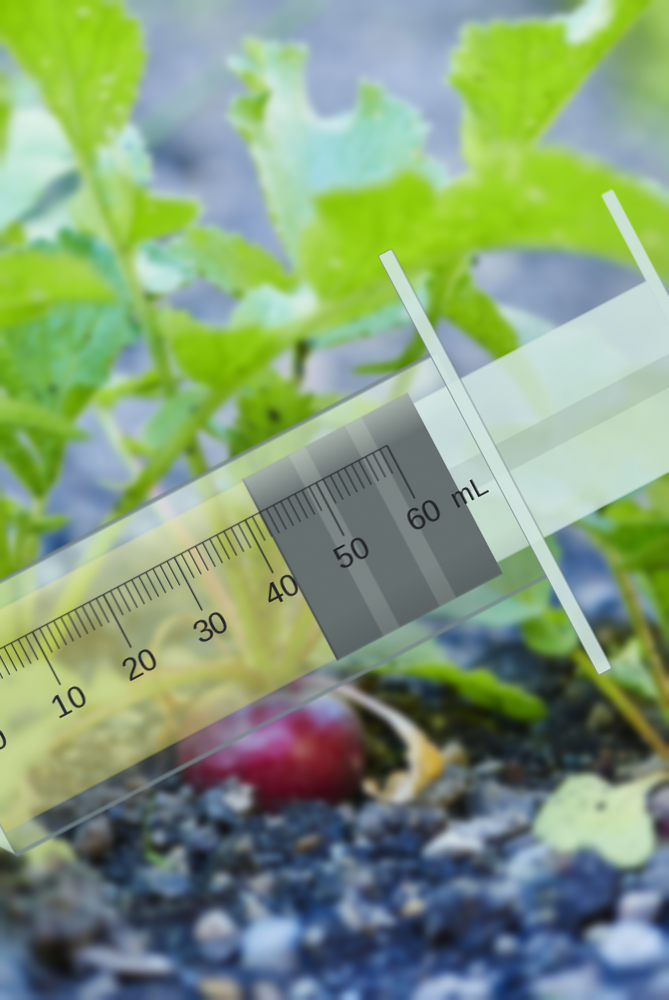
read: **42** mL
